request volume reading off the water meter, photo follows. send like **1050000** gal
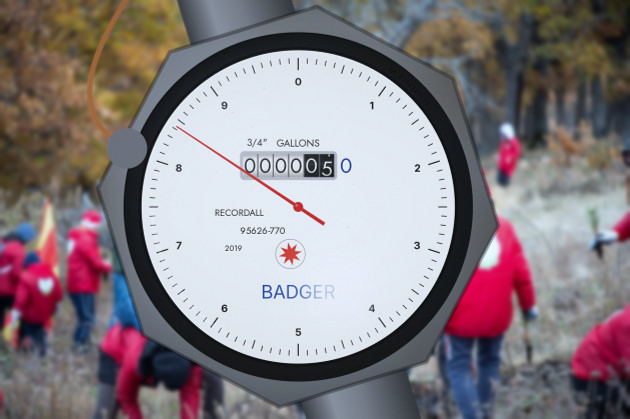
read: **48.4** gal
